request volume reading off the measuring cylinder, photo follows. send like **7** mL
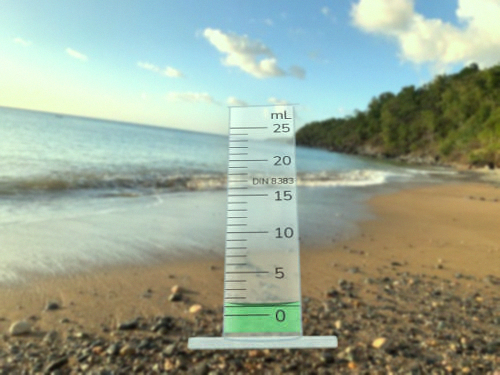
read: **1** mL
